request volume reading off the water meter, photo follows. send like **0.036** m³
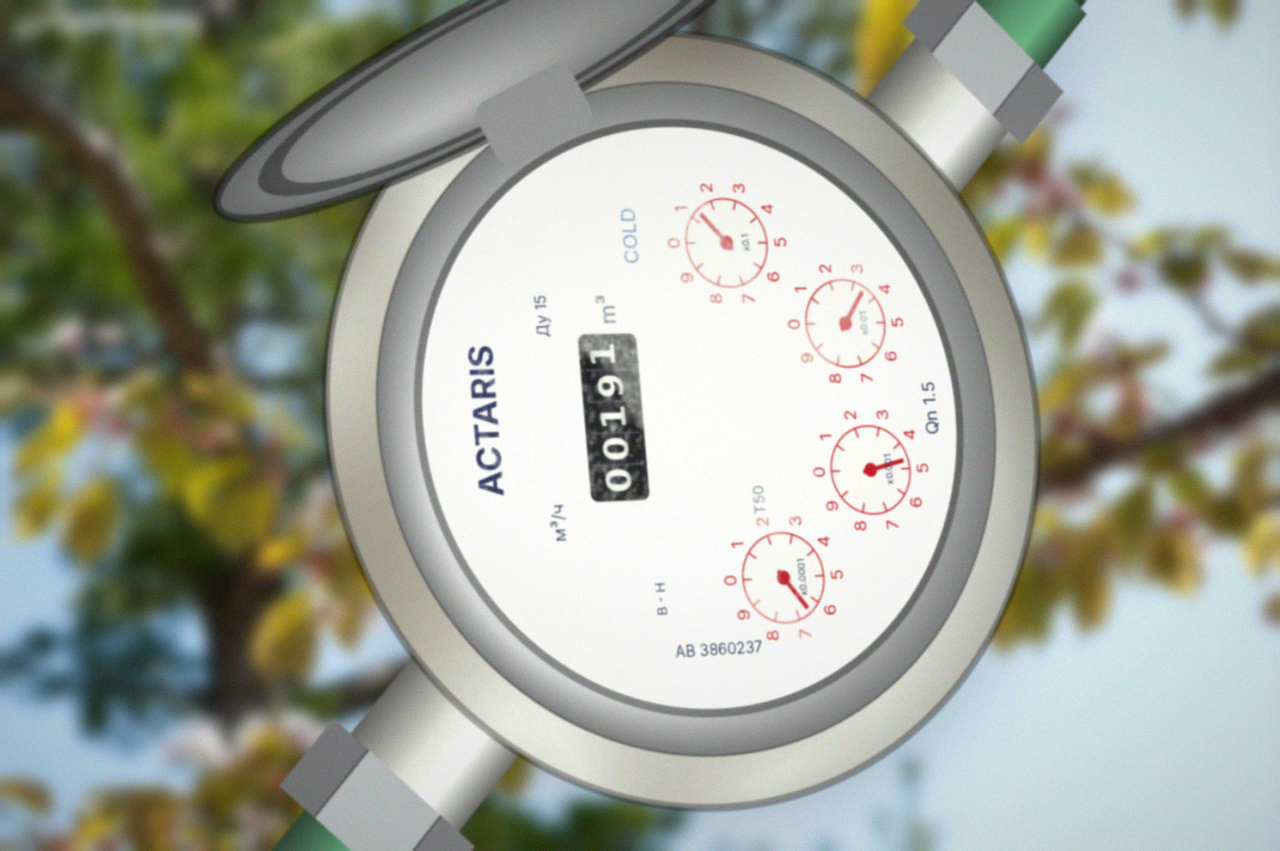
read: **191.1346** m³
